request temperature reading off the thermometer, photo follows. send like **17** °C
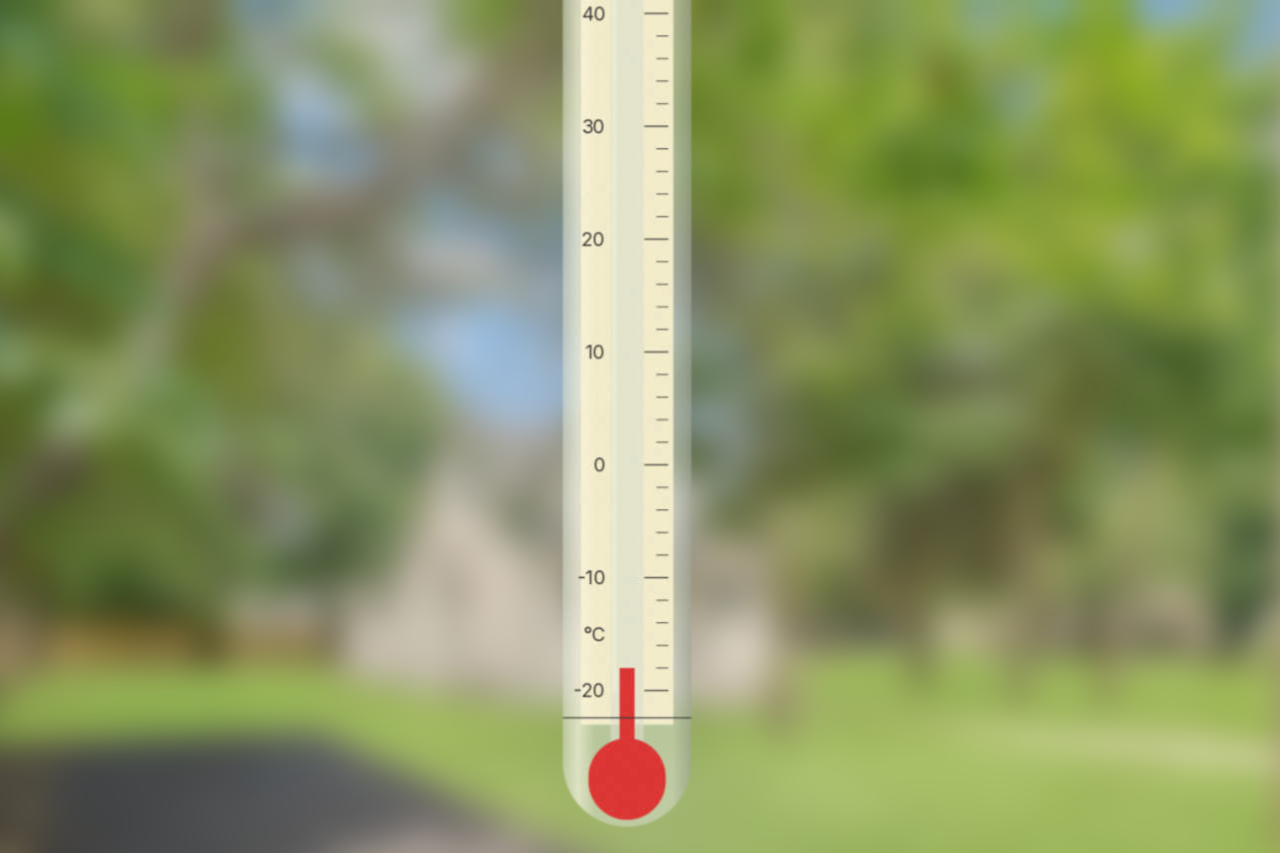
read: **-18** °C
